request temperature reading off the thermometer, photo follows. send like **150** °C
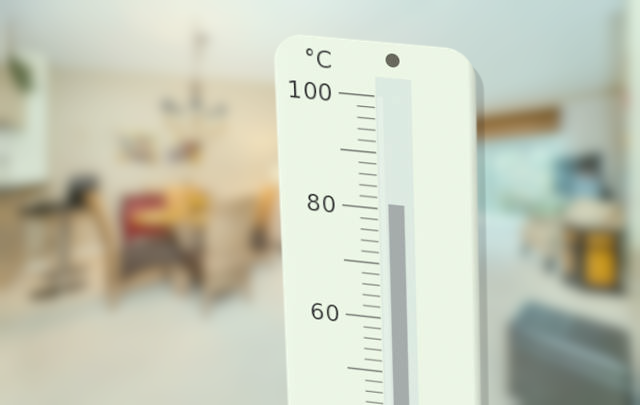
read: **81** °C
